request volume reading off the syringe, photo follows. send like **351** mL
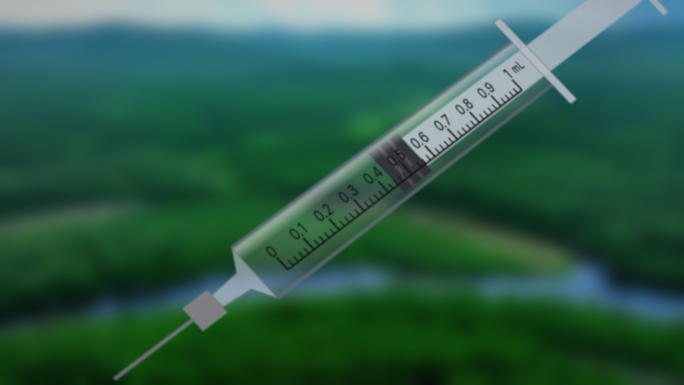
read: **0.44** mL
